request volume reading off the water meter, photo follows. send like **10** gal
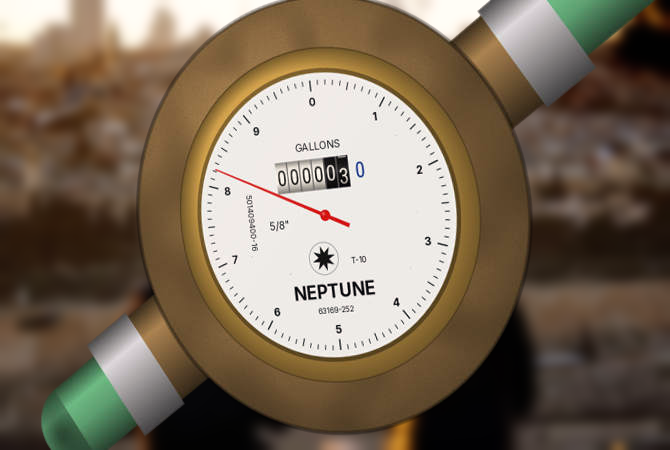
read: **28.2** gal
